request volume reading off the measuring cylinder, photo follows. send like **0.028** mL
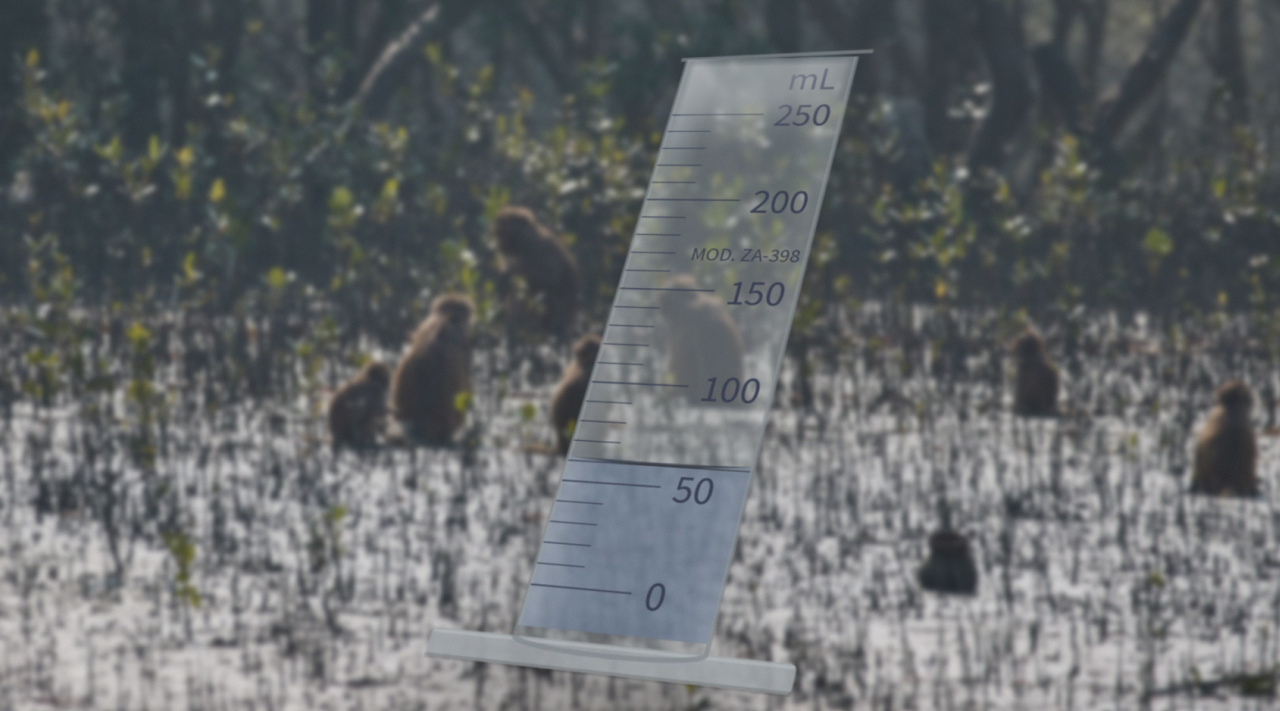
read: **60** mL
